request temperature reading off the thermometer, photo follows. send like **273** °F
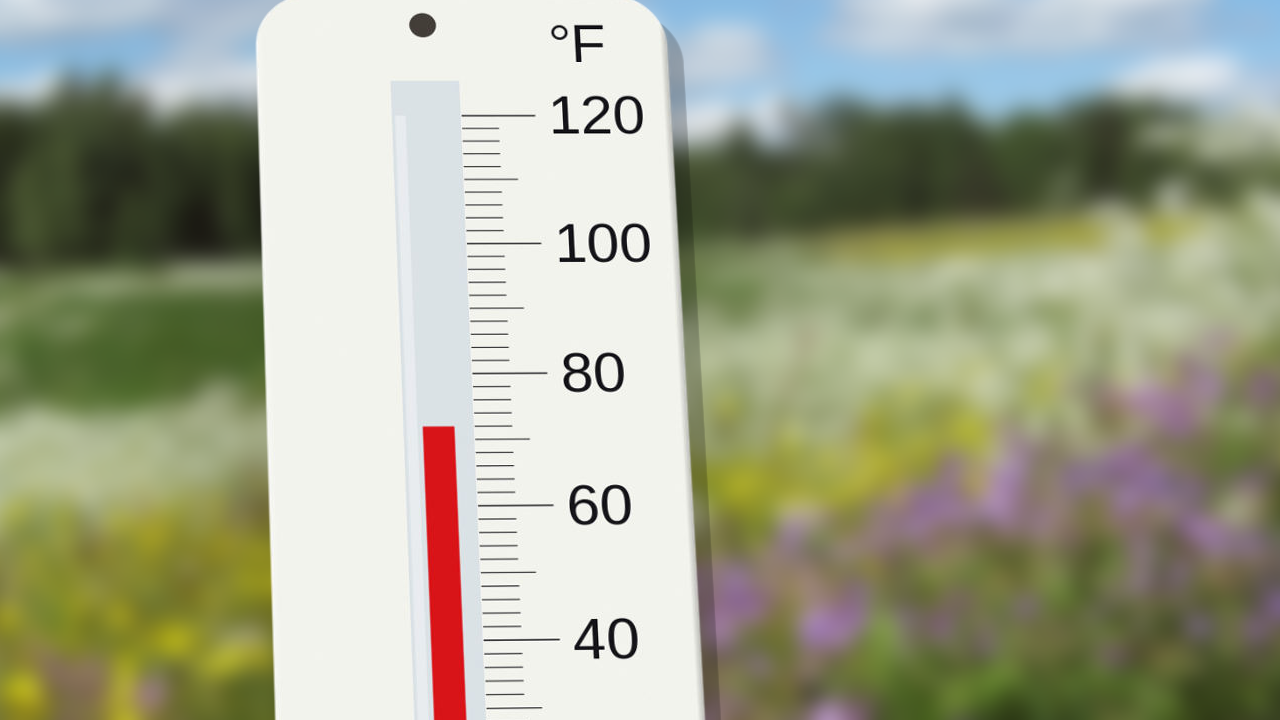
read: **72** °F
